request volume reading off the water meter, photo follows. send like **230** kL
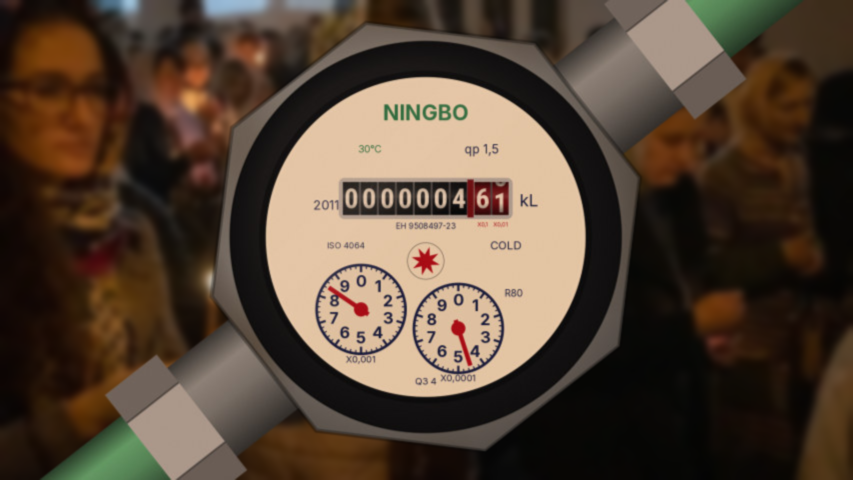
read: **4.6084** kL
